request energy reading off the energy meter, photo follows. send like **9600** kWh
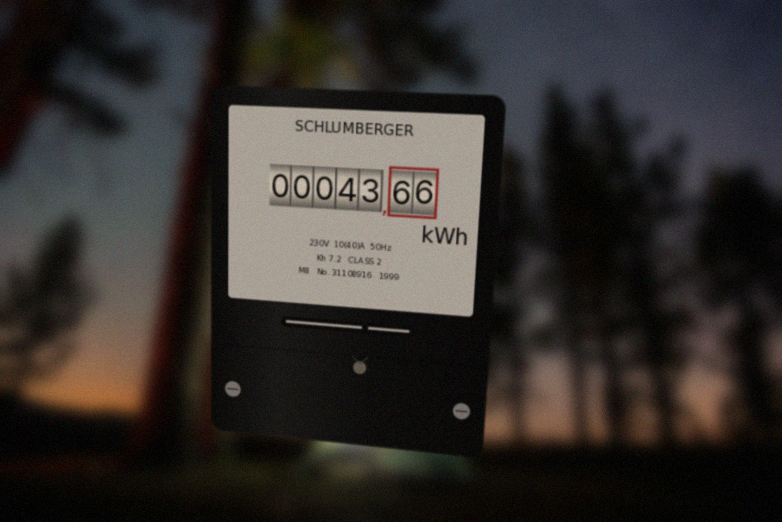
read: **43.66** kWh
